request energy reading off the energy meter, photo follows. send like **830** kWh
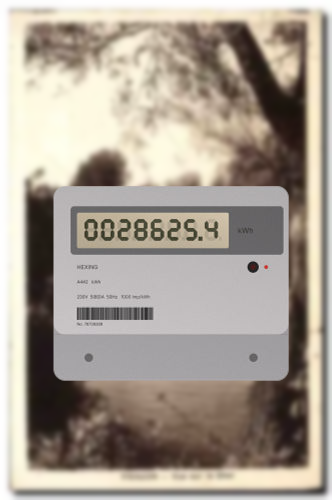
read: **28625.4** kWh
